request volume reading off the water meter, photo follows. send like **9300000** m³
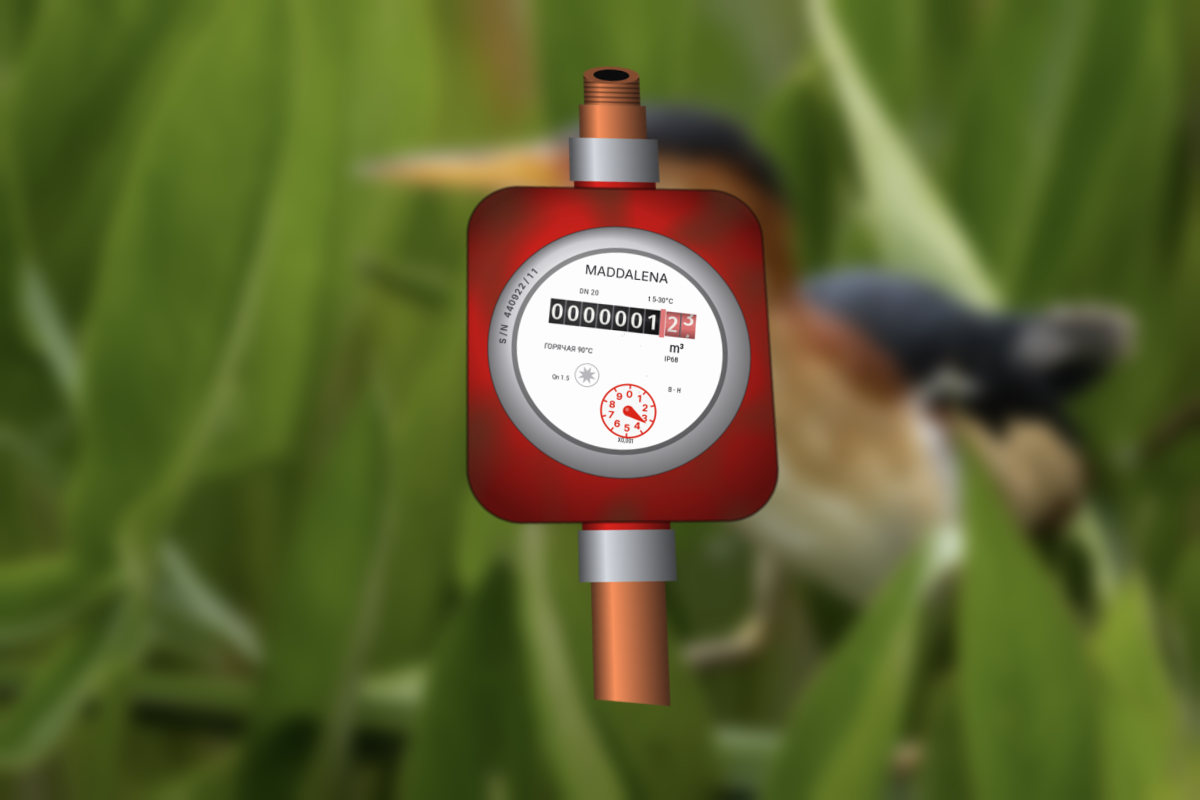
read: **1.233** m³
